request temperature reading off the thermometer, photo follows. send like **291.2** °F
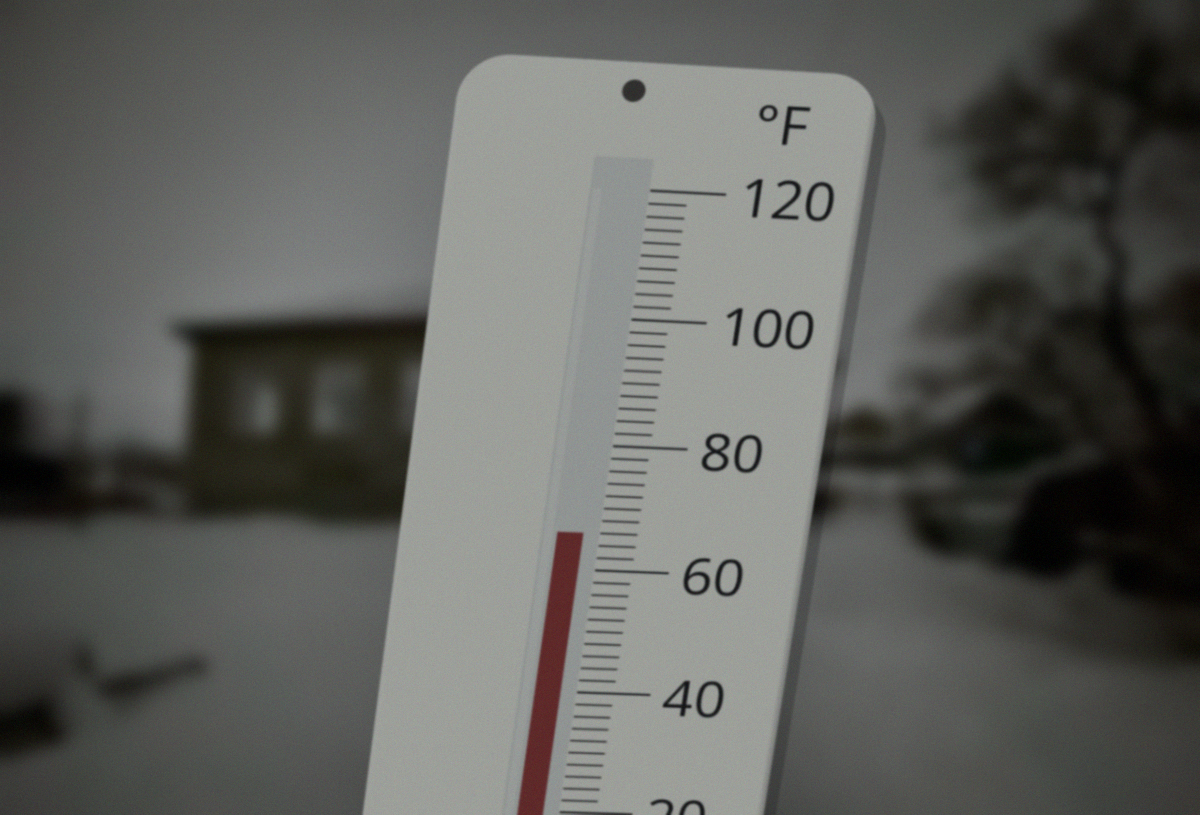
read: **66** °F
